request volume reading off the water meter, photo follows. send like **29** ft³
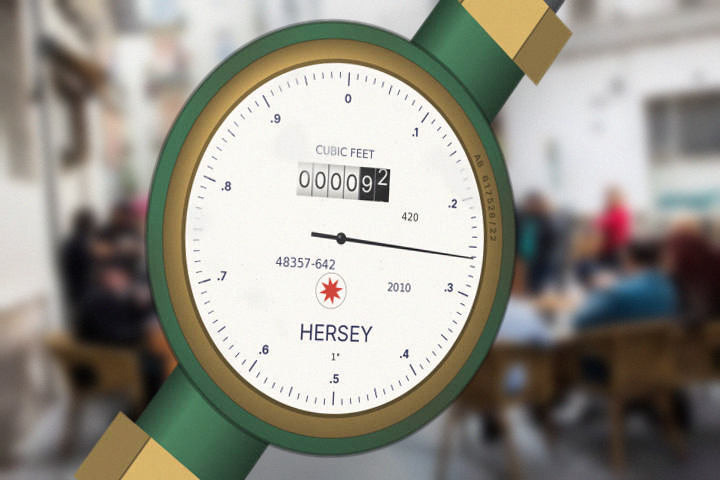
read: **92.26** ft³
